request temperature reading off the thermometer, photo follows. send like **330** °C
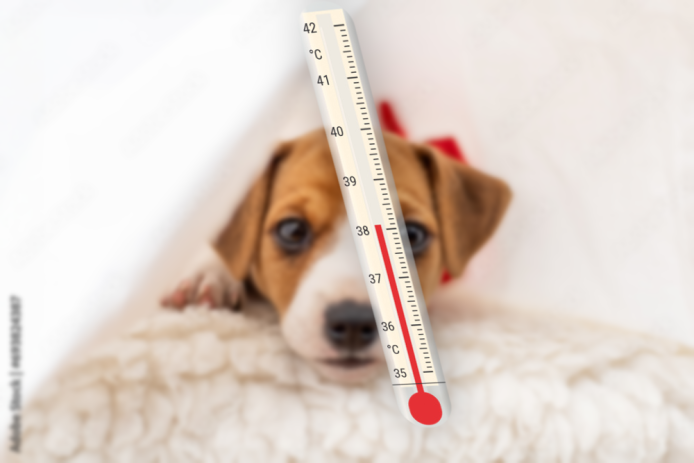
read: **38.1** °C
